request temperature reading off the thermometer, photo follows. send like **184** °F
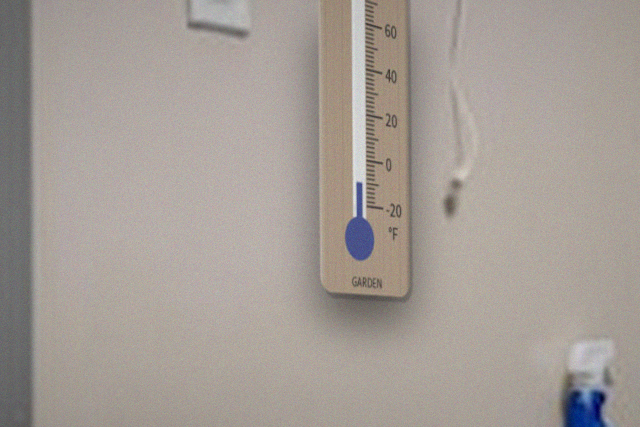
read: **-10** °F
